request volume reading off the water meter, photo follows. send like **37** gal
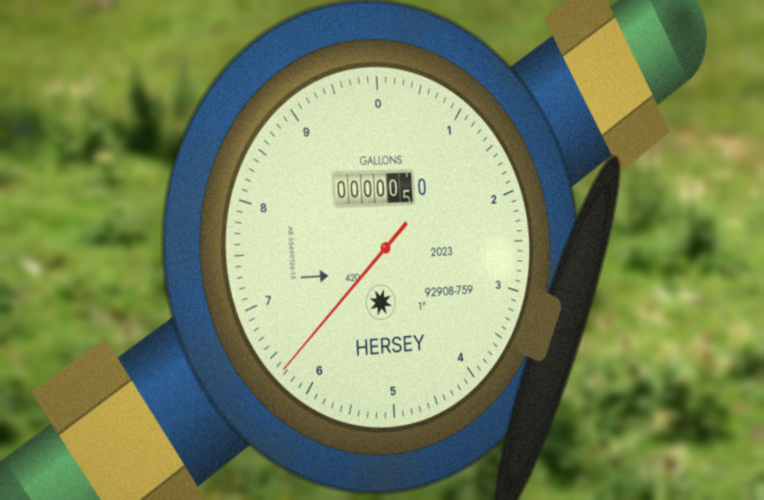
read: **46.3** gal
